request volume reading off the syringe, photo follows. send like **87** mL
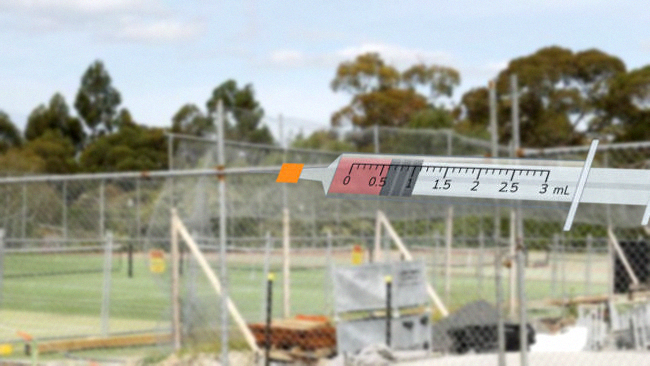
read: **0.6** mL
